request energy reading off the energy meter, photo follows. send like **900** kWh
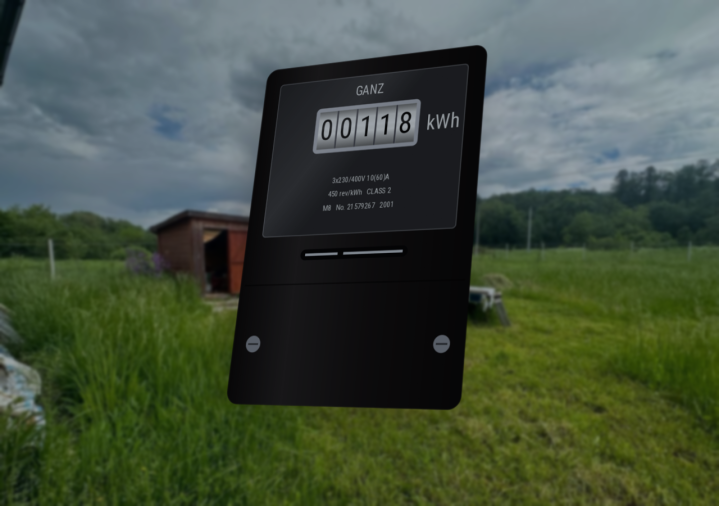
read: **118** kWh
